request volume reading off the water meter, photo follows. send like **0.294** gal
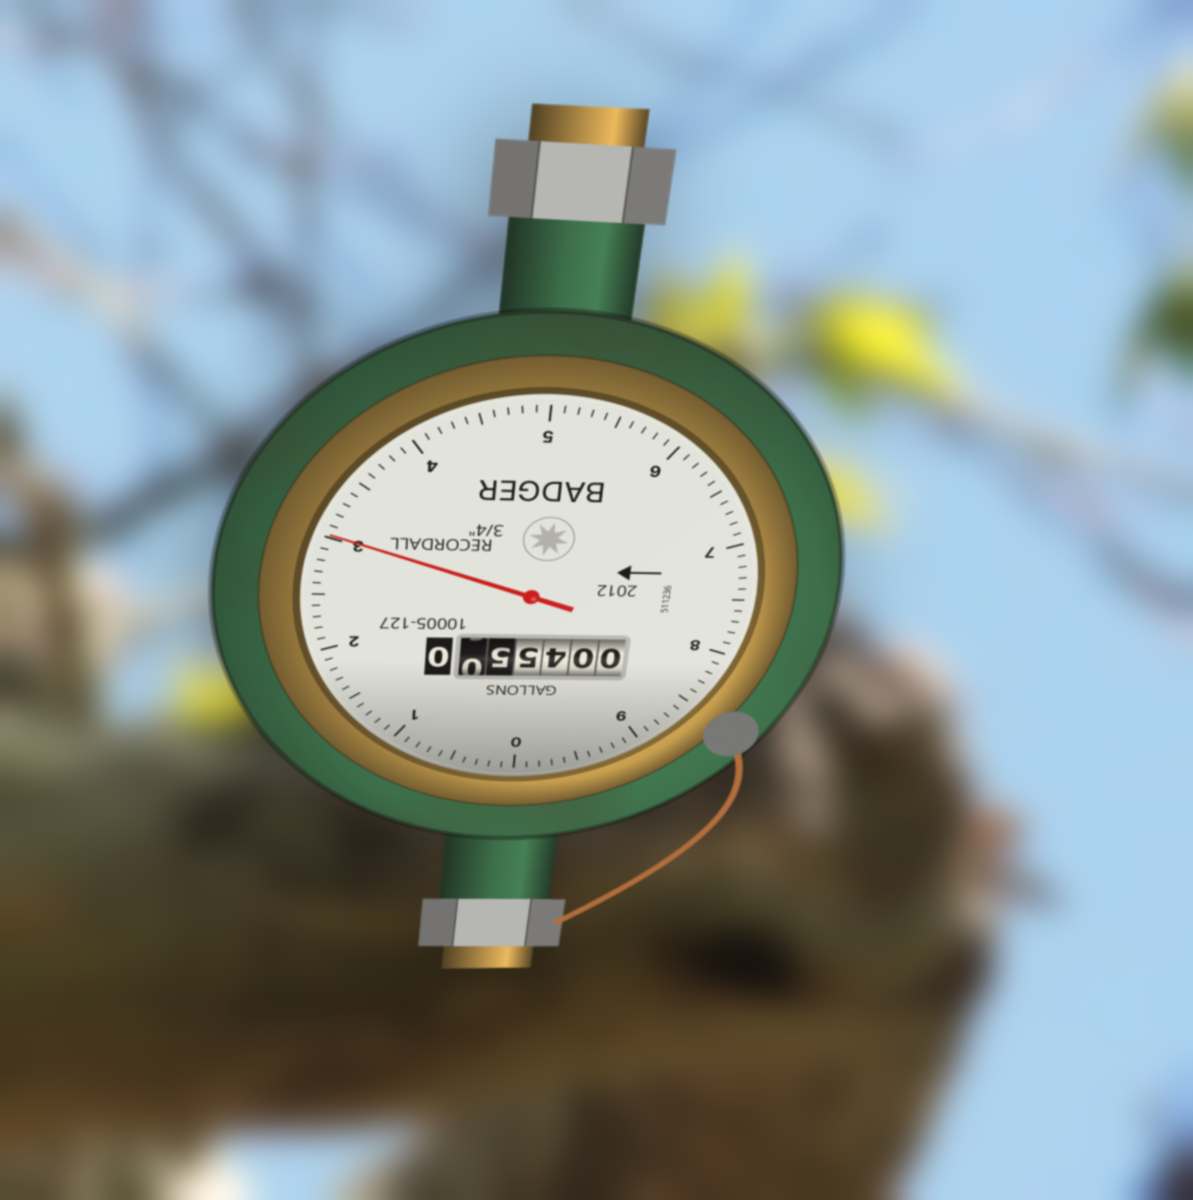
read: **45503.0** gal
